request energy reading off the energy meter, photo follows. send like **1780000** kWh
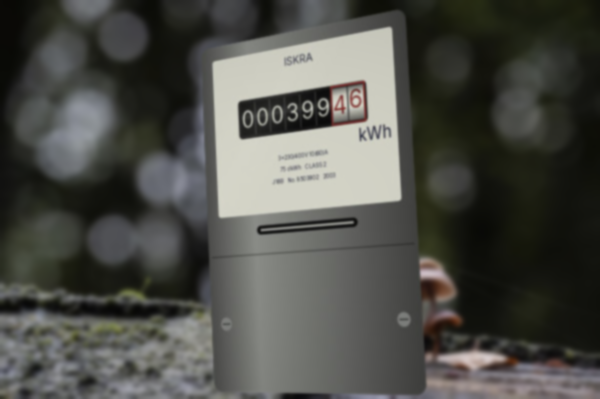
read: **399.46** kWh
